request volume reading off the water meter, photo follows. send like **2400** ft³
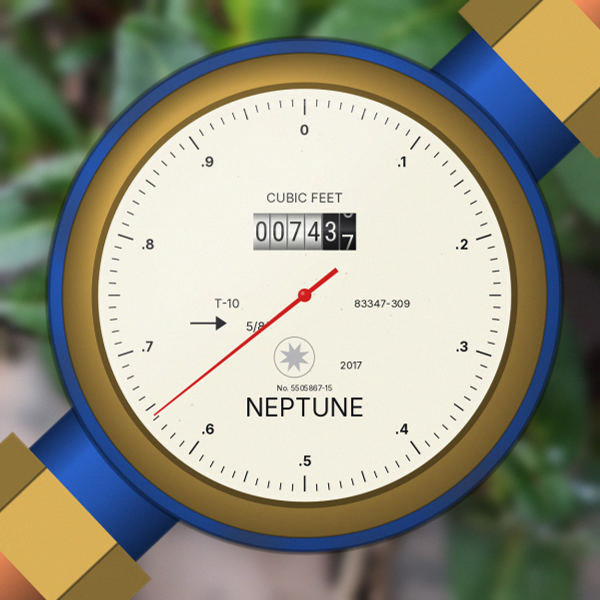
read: **7436.64** ft³
